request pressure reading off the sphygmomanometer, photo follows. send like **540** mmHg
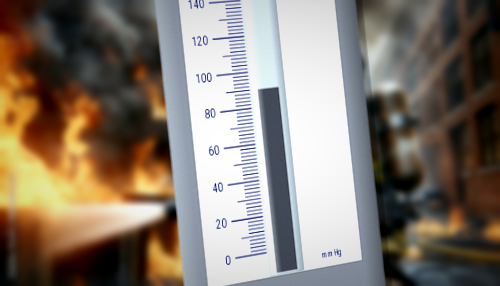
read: **90** mmHg
